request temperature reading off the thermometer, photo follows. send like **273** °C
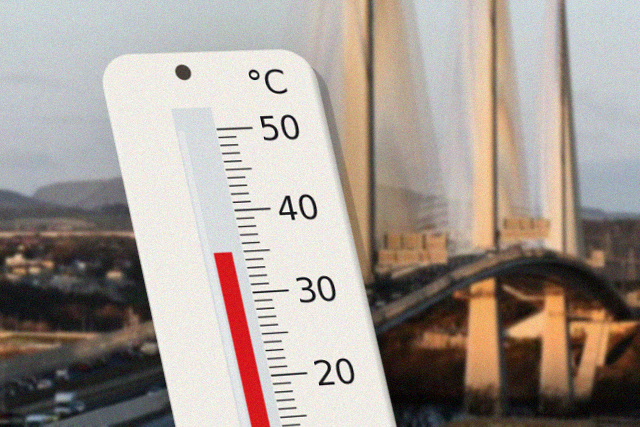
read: **35** °C
